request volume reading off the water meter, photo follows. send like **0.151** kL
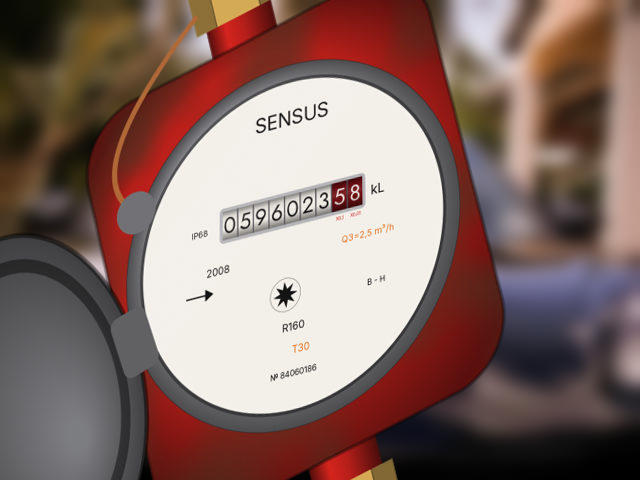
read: **596023.58** kL
